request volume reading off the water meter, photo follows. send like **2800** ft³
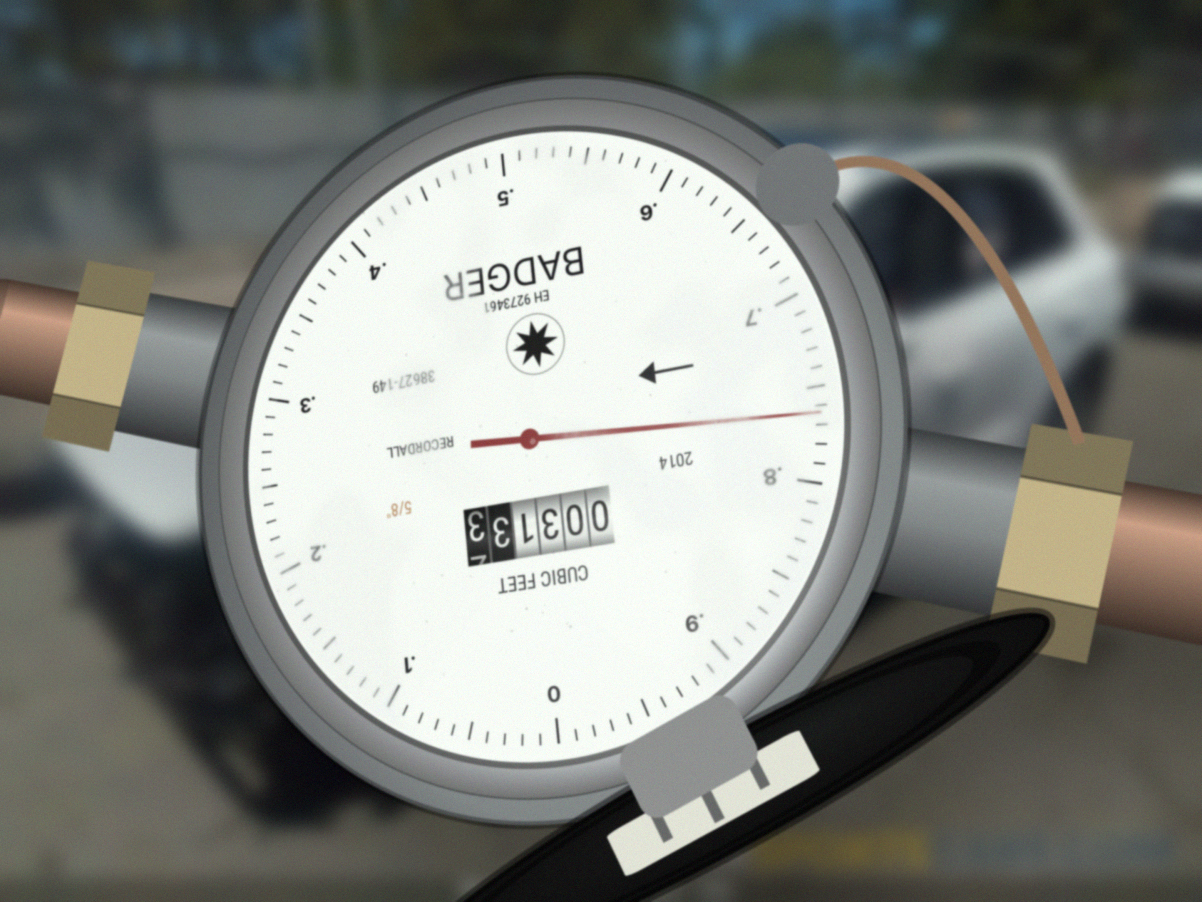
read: **3132.76** ft³
